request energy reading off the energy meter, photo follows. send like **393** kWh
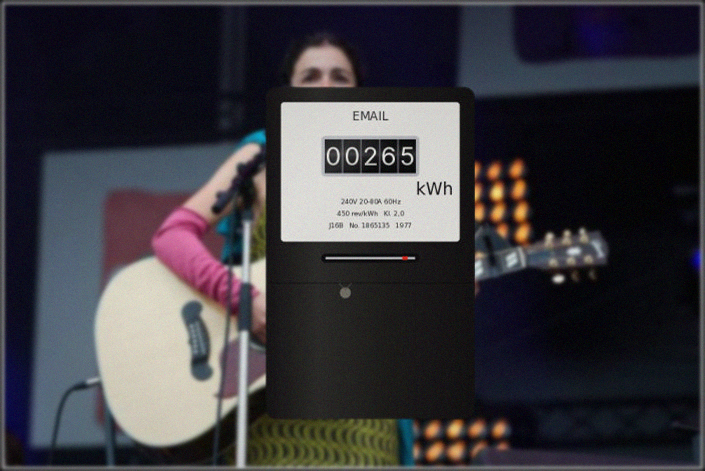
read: **265** kWh
